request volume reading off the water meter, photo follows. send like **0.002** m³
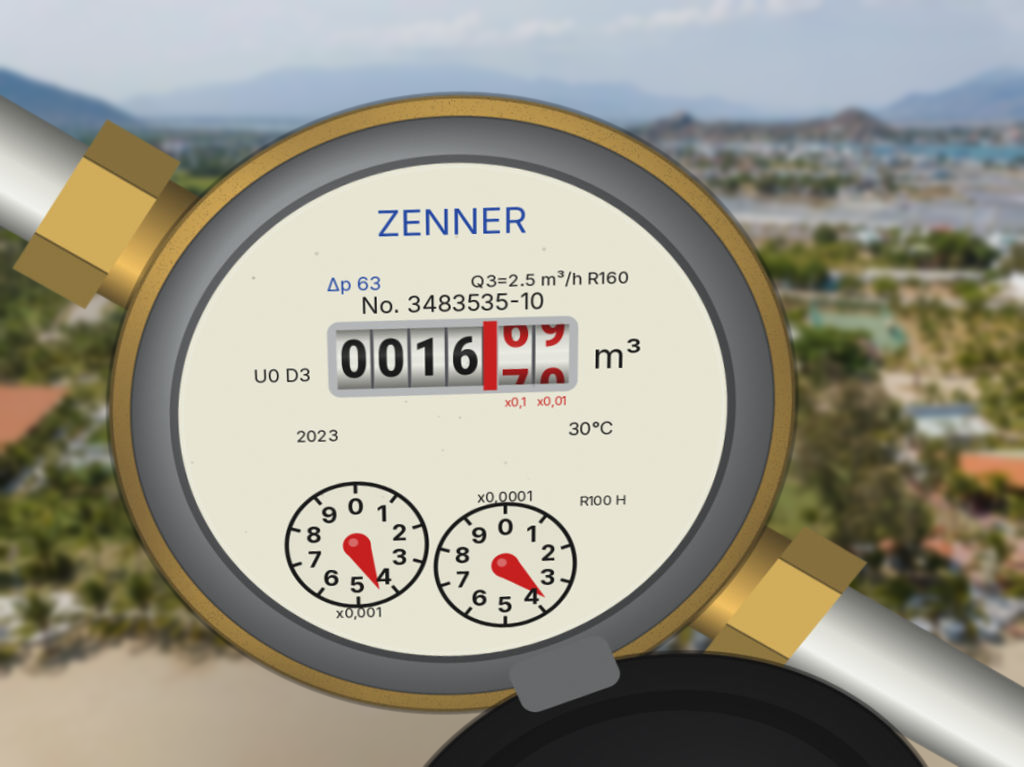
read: **16.6943** m³
